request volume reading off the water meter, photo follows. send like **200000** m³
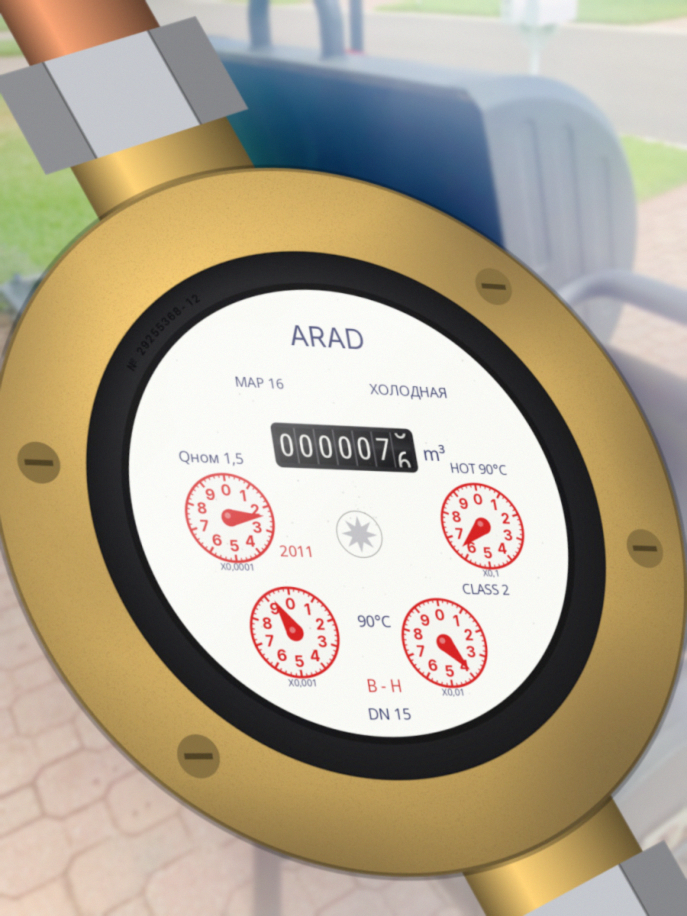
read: **75.6392** m³
